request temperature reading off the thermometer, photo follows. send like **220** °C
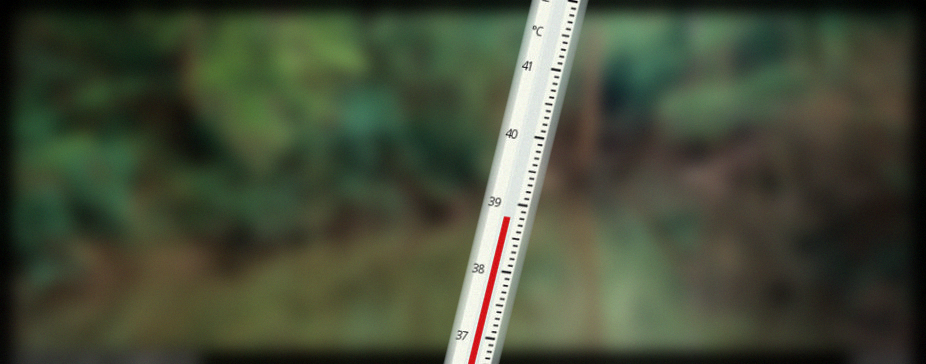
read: **38.8** °C
